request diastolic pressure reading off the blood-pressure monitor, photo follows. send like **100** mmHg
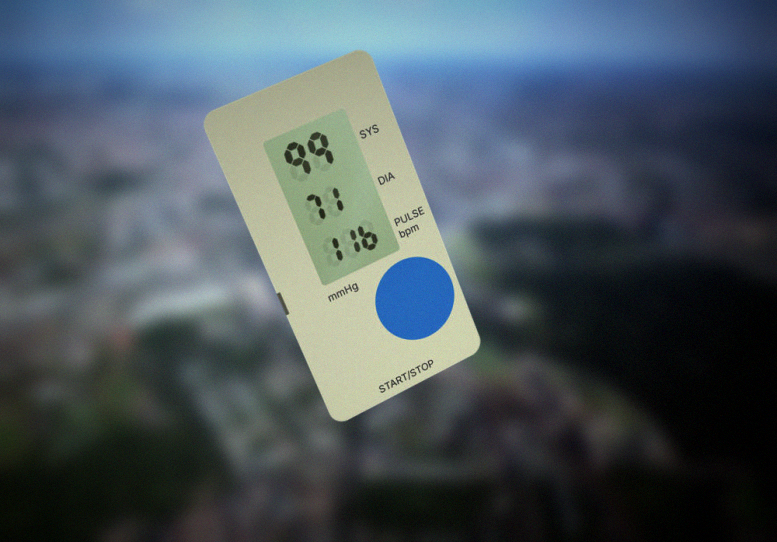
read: **71** mmHg
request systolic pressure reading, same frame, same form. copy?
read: **99** mmHg
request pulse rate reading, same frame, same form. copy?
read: **116** bpm
